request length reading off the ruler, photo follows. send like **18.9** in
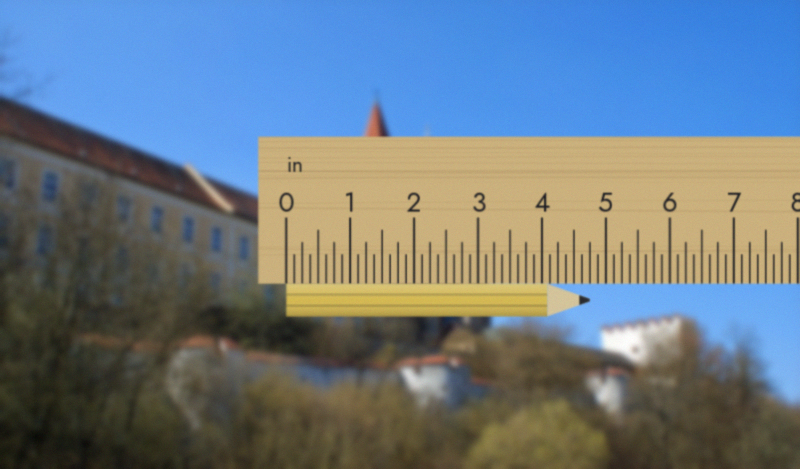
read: **4.75** in
